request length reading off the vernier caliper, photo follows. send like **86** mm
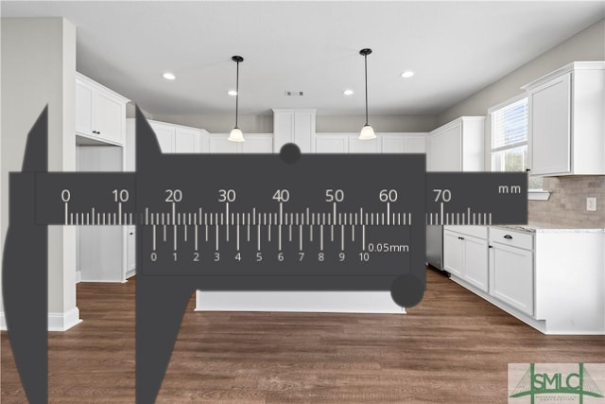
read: **16.4** mm
